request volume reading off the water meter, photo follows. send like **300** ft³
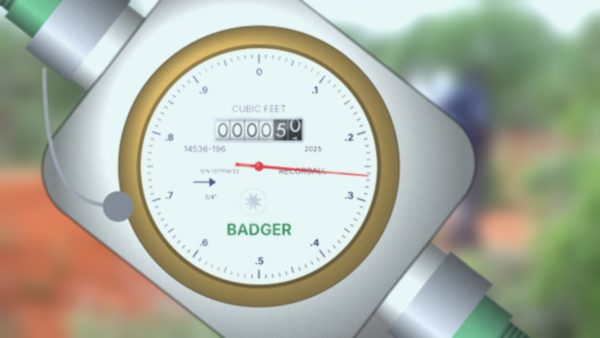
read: **50.26** ft³
